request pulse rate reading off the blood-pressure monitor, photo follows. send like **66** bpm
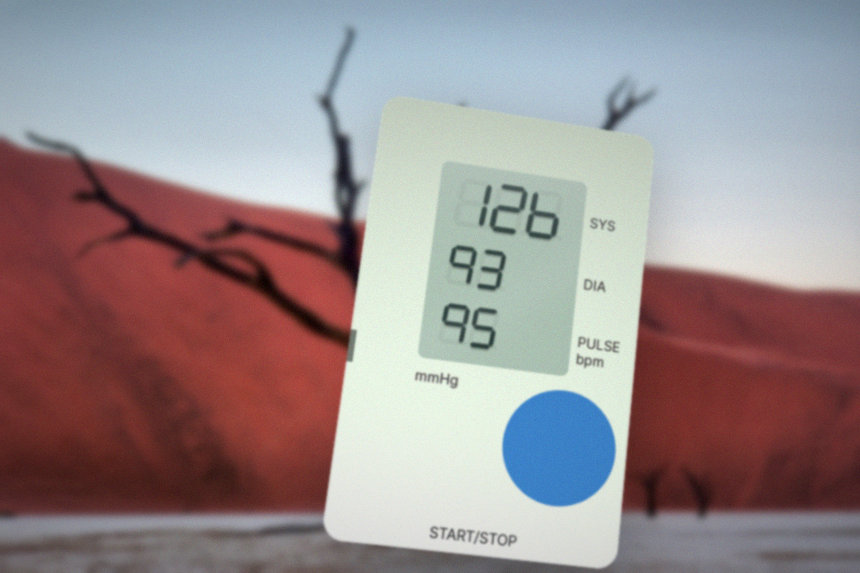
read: **95** bpm
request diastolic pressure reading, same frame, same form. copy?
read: **93** mmHg
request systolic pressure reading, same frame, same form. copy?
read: **126** mmHg
